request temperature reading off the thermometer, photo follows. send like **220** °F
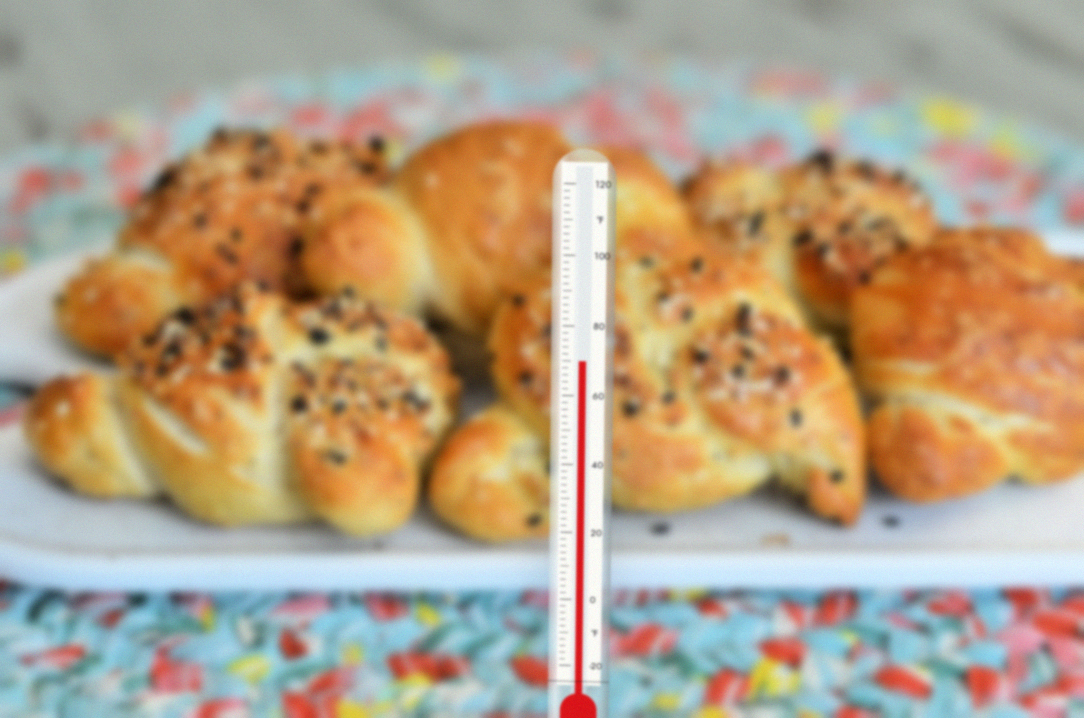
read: **70** °F
